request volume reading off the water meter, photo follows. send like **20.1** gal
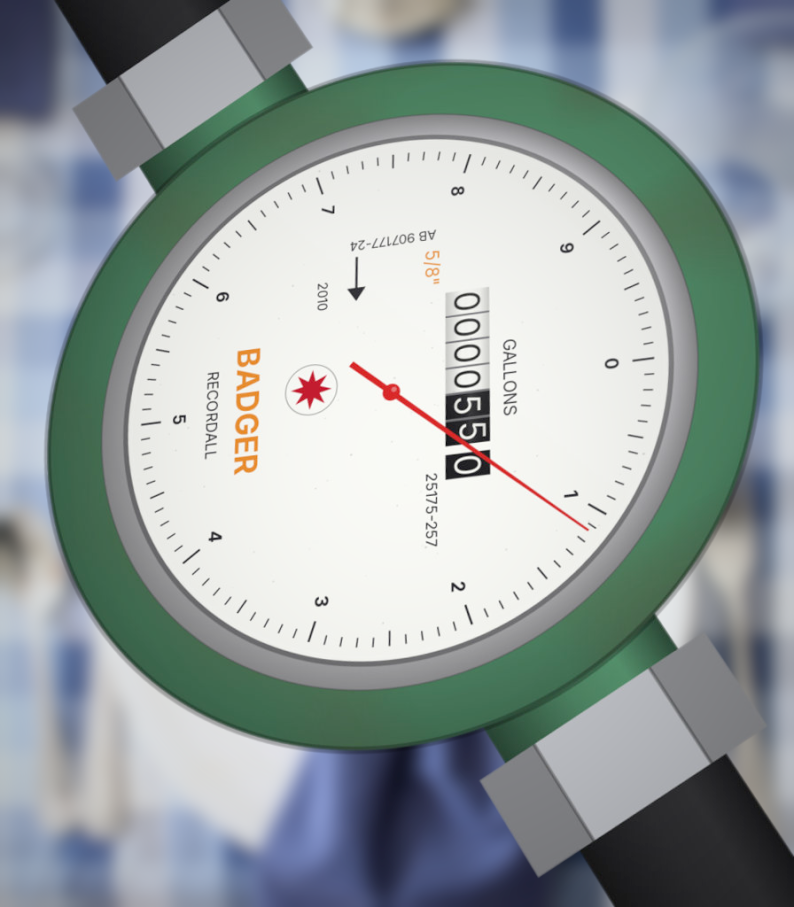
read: **551.1** gal
